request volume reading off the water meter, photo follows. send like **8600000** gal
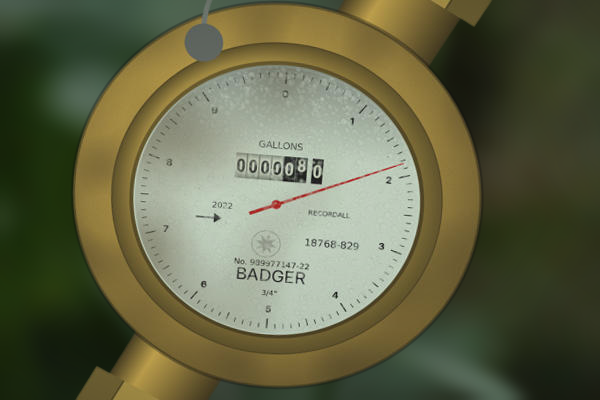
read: **81.8** gal
